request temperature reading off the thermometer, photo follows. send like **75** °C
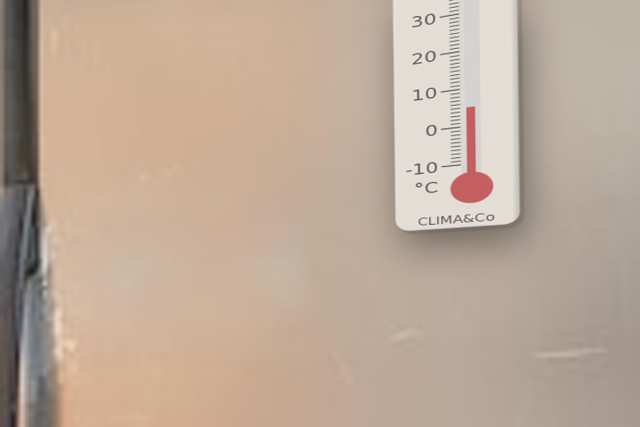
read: **5** °C
